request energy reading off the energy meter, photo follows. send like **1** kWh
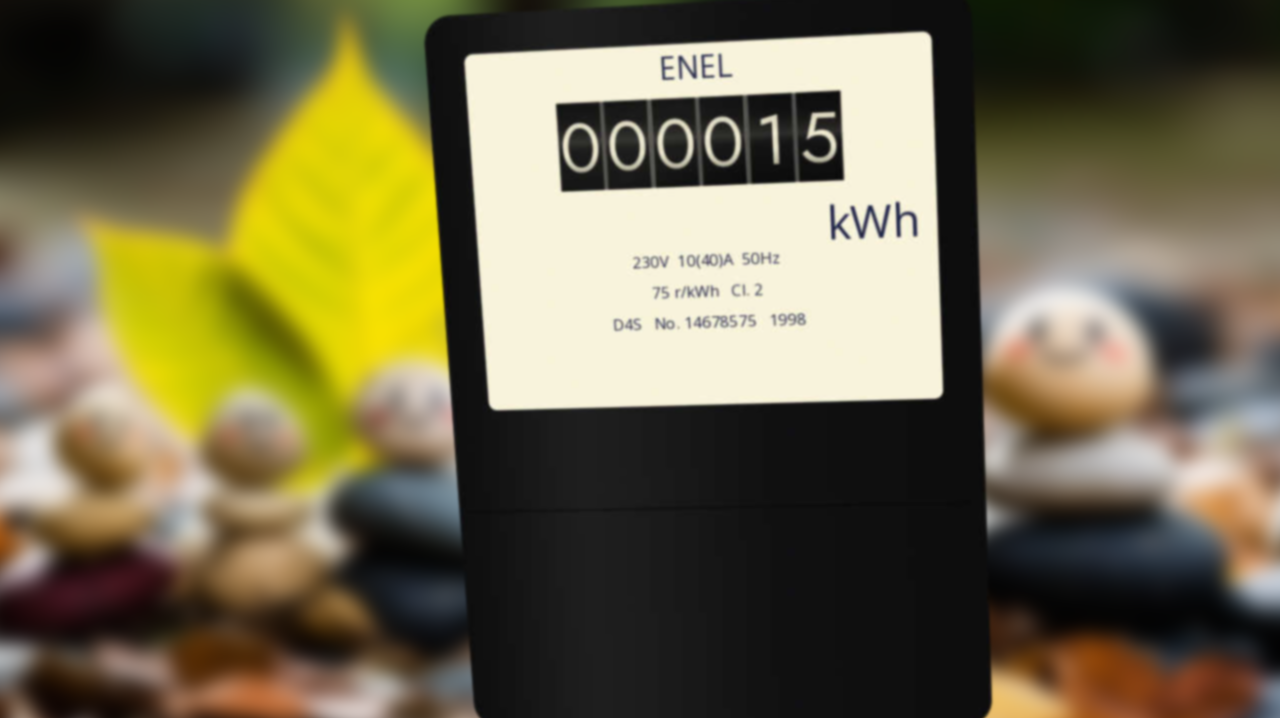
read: **15** kWh
